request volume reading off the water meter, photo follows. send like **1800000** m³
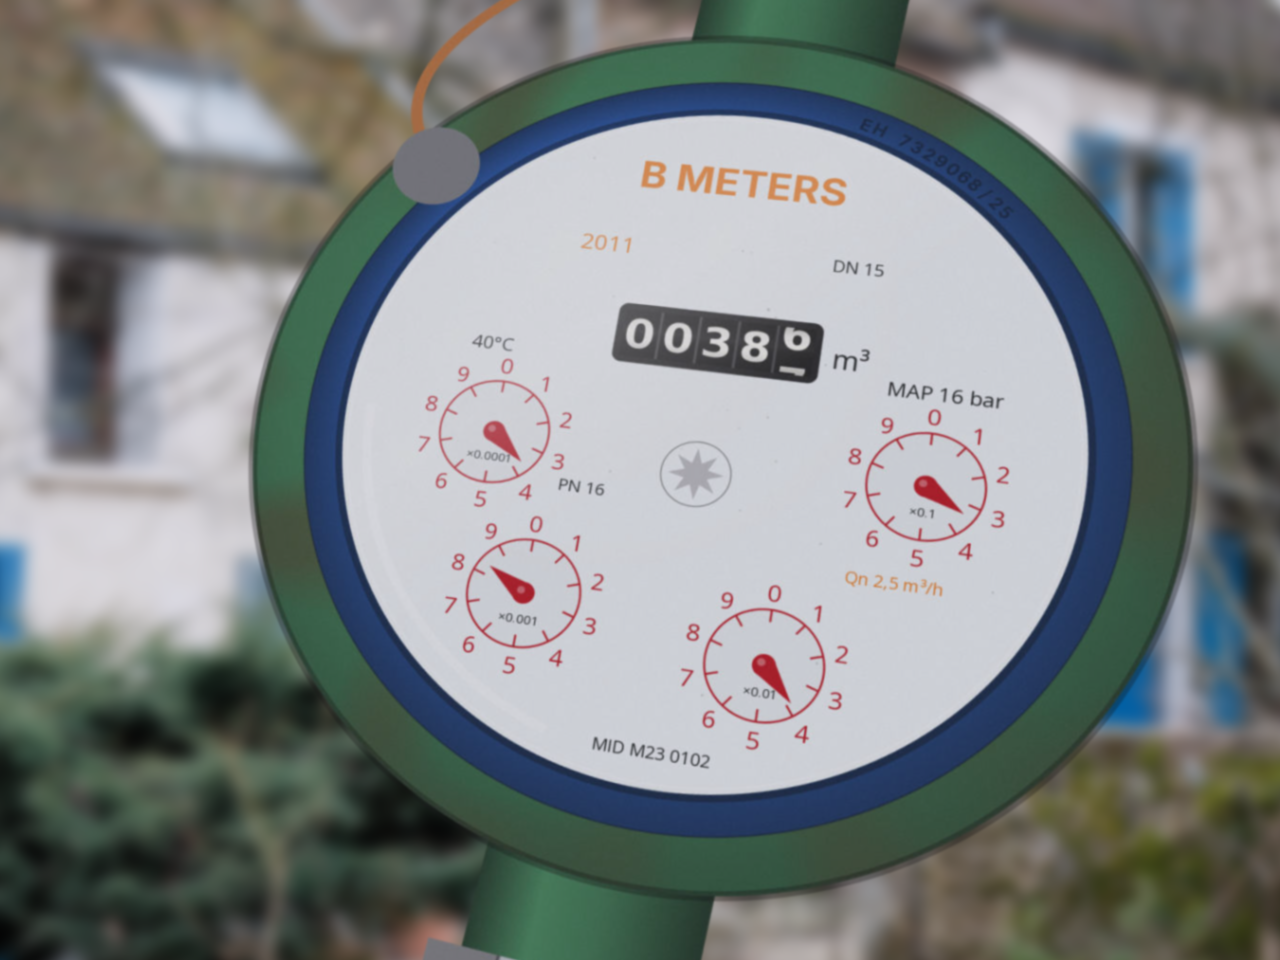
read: **386.3383** m³
